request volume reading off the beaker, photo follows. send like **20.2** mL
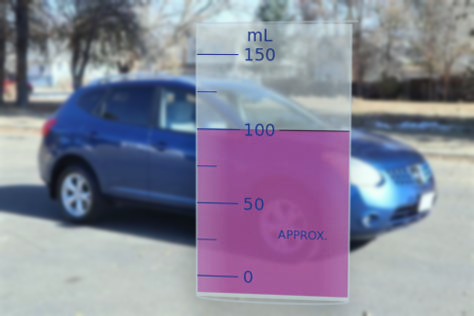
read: **100** mL
